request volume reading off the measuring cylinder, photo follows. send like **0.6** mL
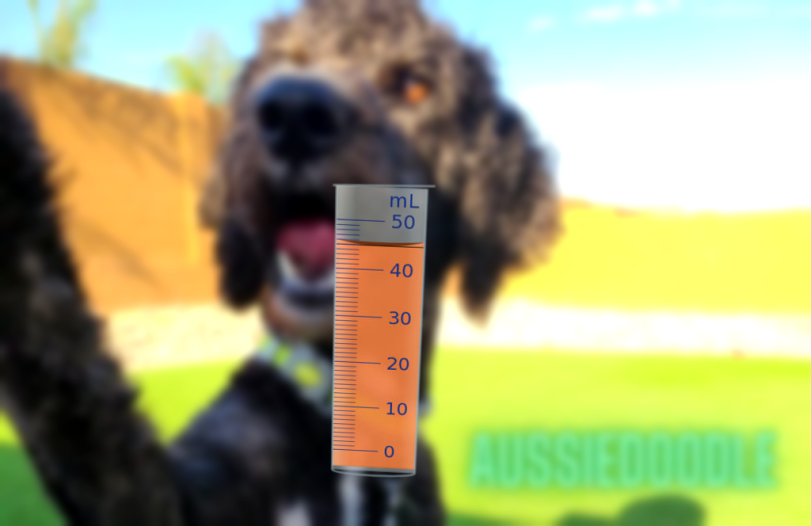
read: **45** mL
